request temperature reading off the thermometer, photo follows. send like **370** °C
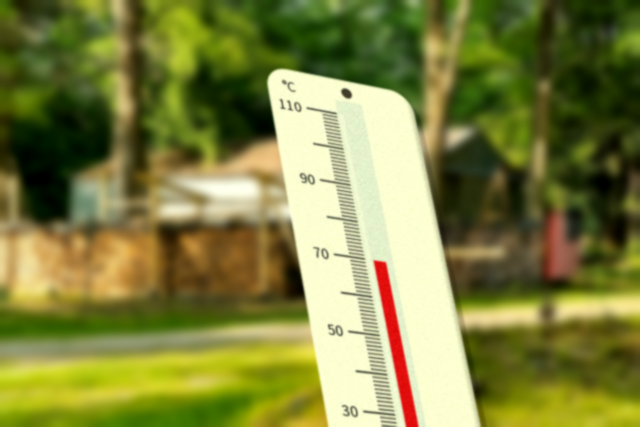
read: **70** °C
